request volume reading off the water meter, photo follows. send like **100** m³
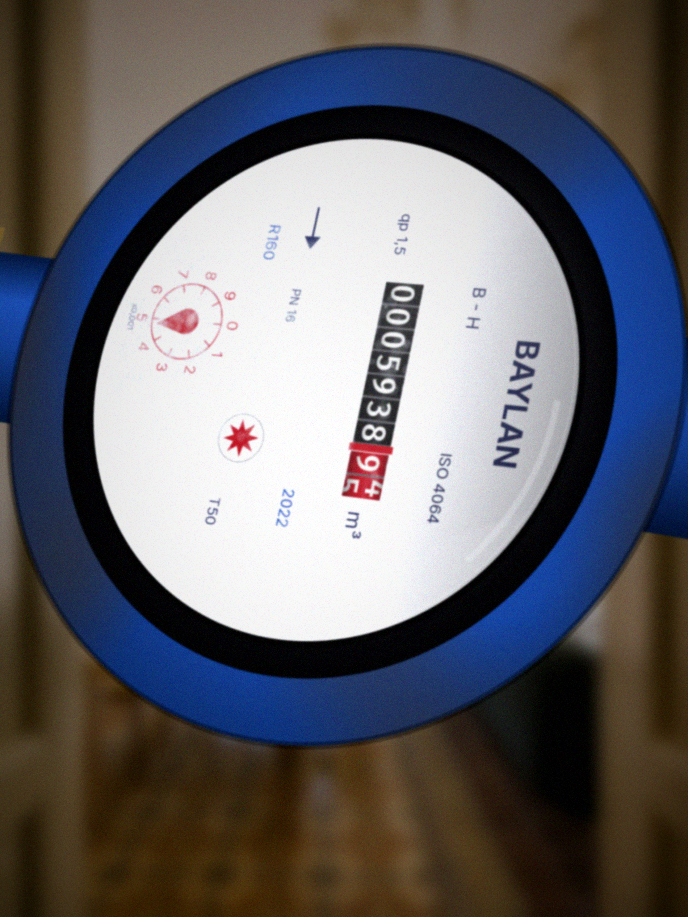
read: **5938.944** m³
